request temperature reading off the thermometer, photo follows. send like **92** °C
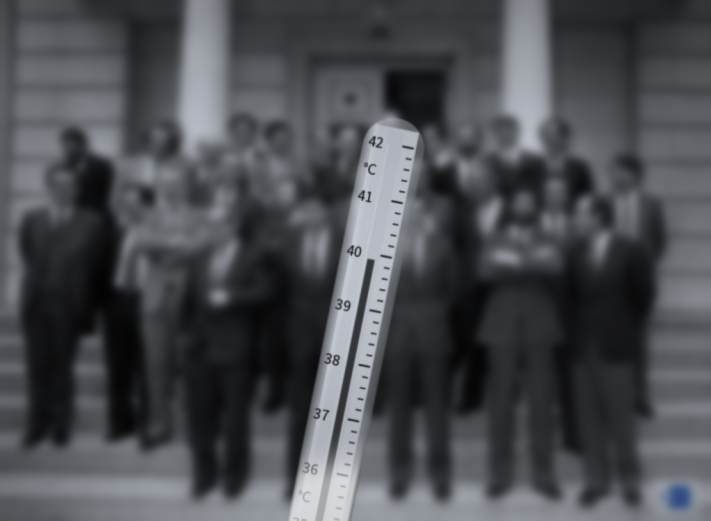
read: **39.9** °C
